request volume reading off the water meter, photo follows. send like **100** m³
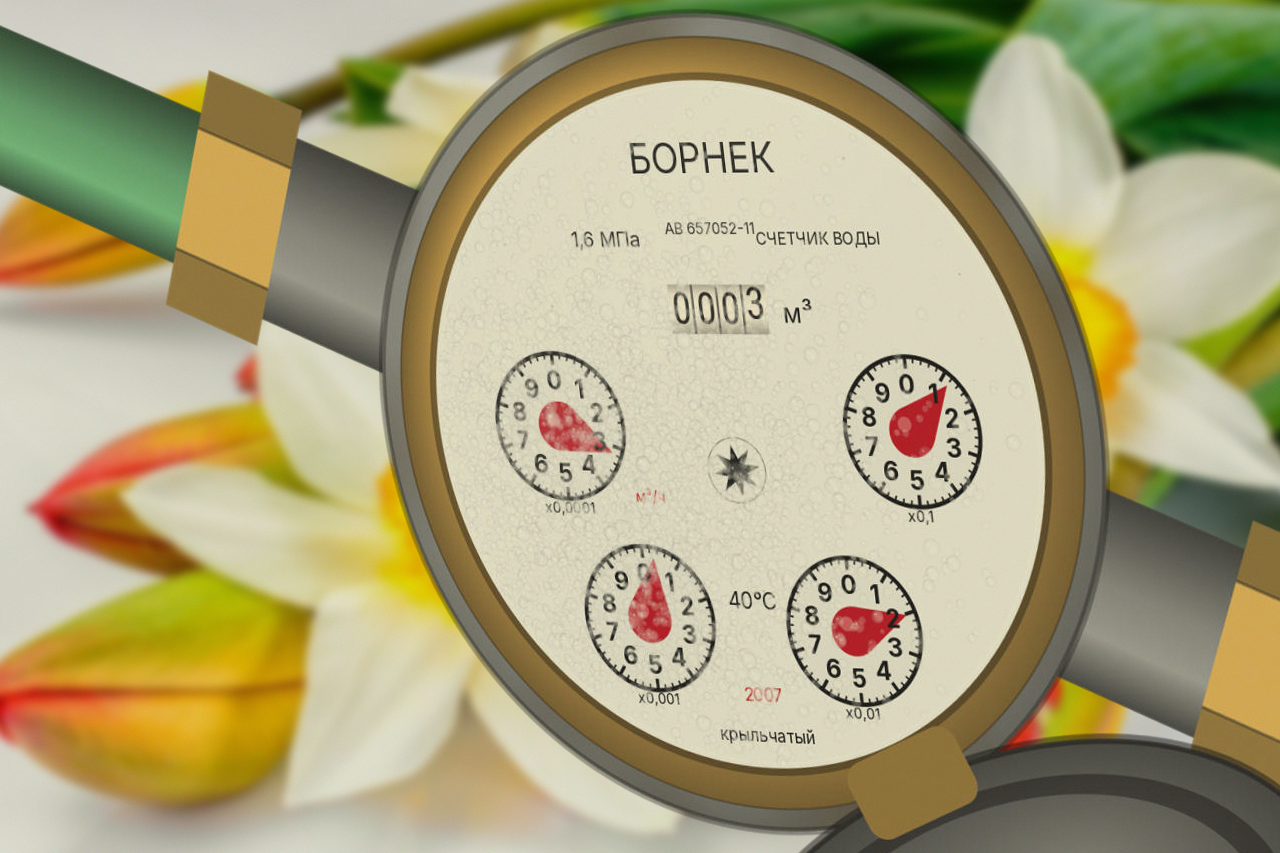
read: **3.1203** m³
